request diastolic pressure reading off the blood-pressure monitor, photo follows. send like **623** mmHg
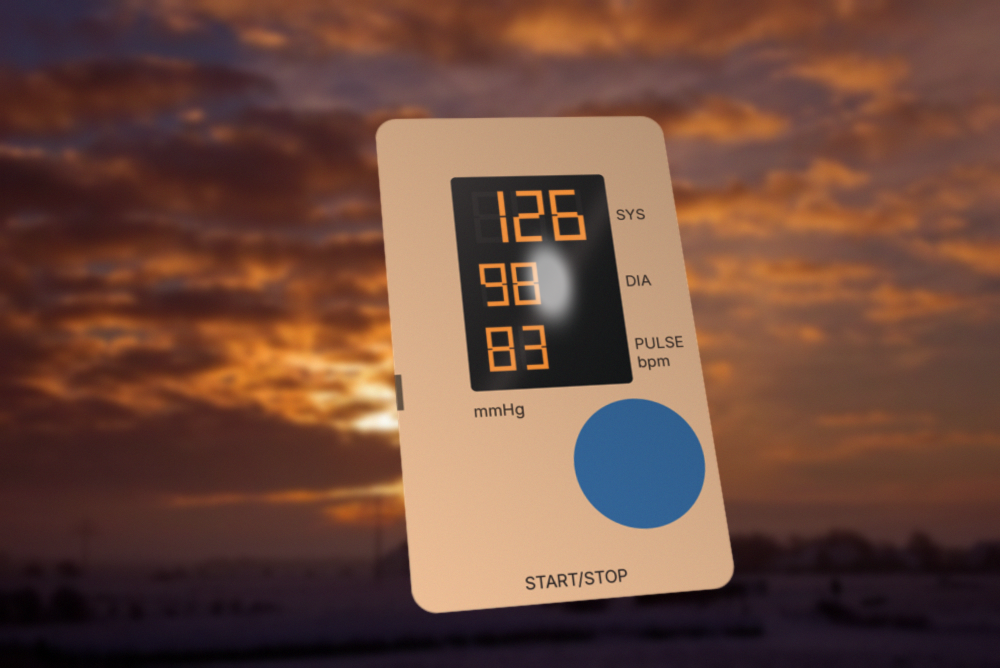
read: **98** mmHg
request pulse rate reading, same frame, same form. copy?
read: **83** bpm
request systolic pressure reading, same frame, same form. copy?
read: **126** mmHg
